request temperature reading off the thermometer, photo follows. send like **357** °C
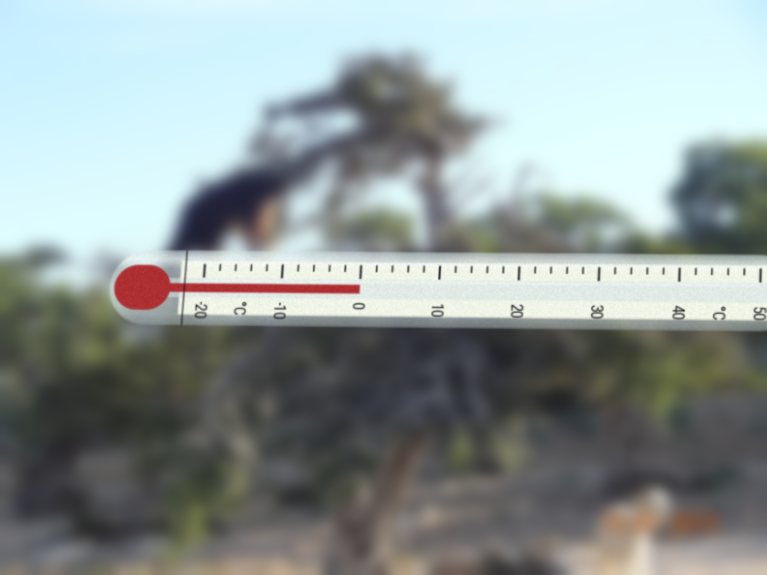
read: **0** °C
